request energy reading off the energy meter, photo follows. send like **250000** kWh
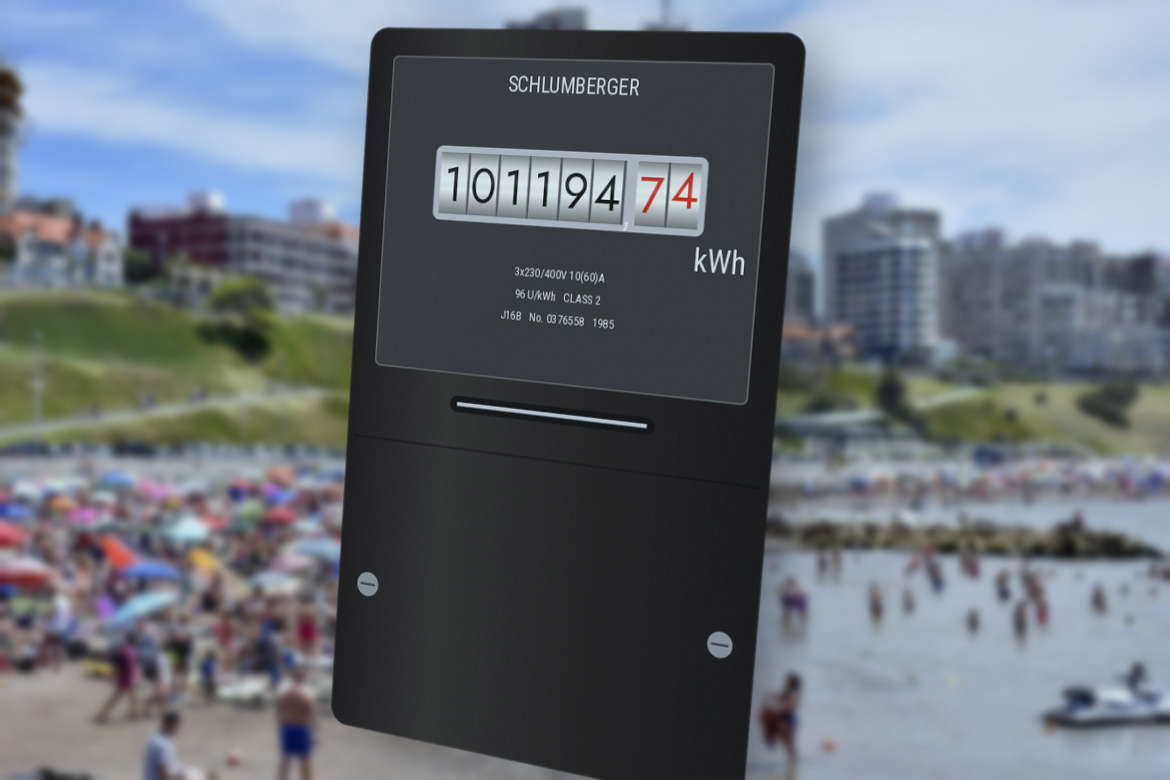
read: **101194.74** kWh
